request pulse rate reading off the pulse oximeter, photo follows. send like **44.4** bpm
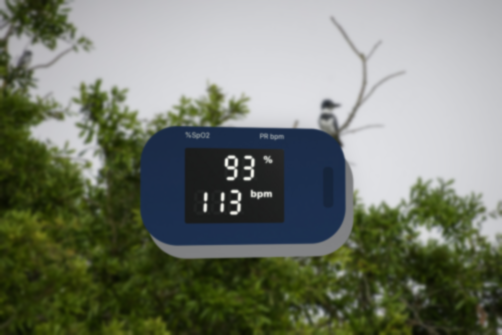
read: **113** bpm
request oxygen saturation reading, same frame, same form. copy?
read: **93** %
